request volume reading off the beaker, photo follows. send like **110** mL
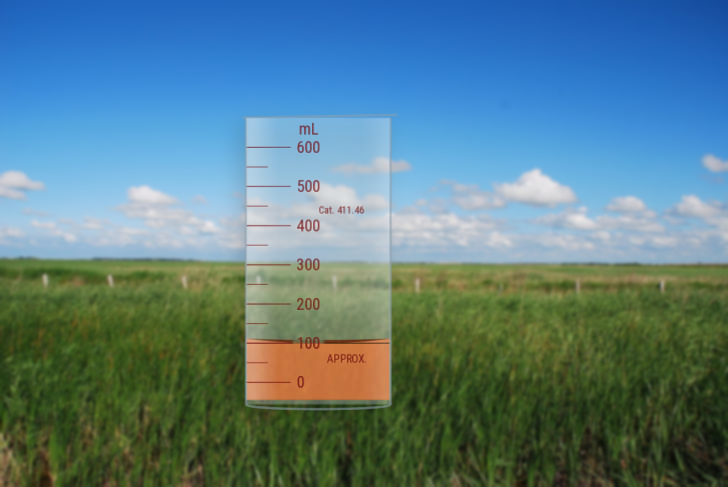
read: **100** mL
